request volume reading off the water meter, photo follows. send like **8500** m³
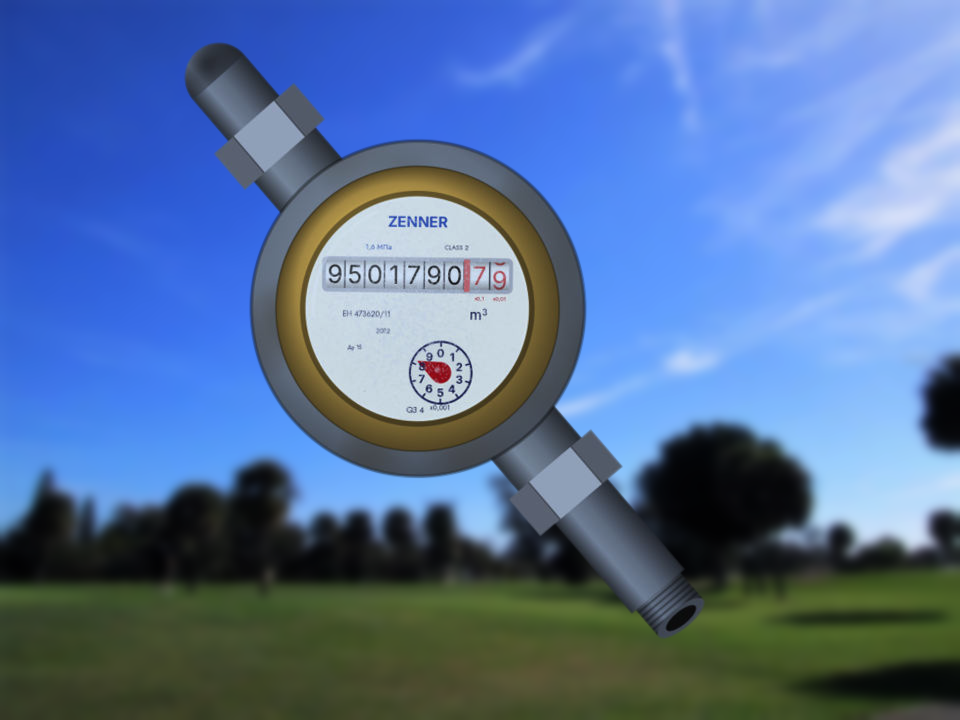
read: **9501790.788** m³
